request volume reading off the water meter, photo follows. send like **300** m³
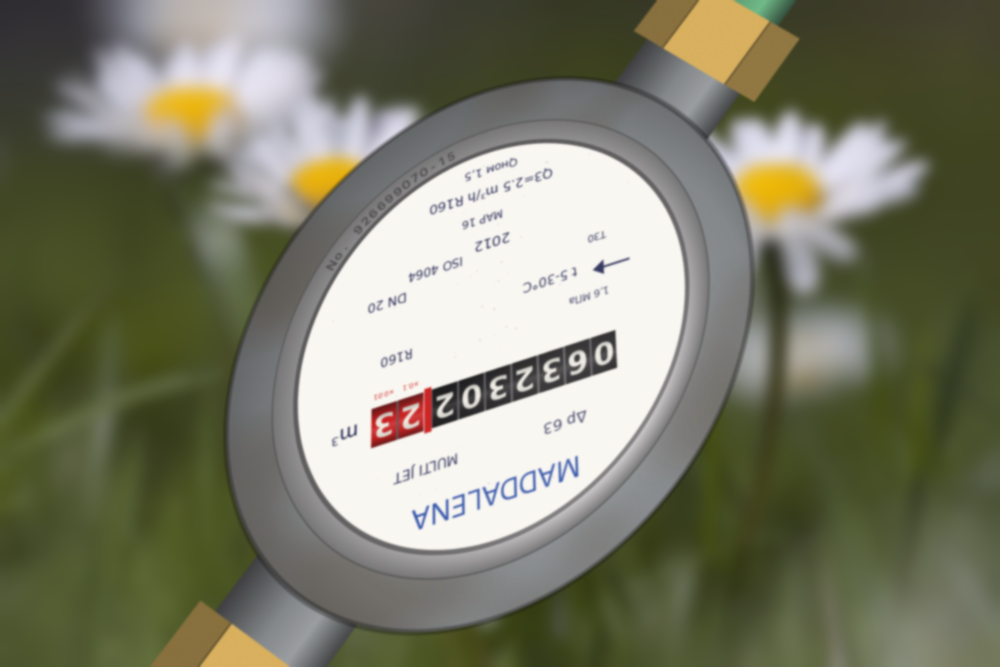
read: **632302.23** m³
